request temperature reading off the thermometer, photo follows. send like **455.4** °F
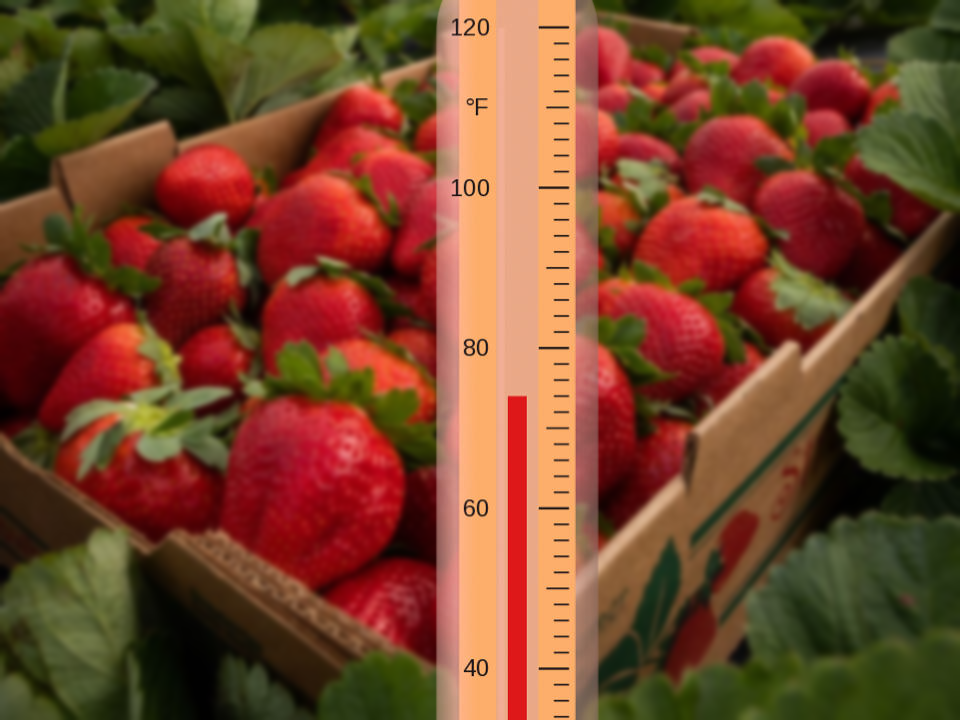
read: **74** °F
